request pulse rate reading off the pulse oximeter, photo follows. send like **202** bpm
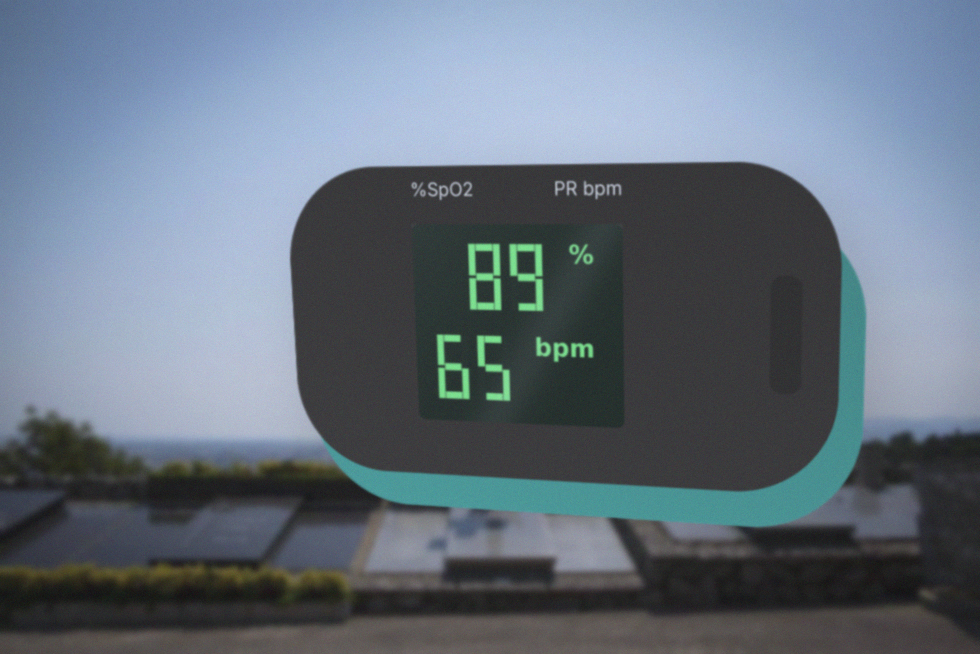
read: **65** bpm
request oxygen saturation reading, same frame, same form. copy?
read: **89** %
